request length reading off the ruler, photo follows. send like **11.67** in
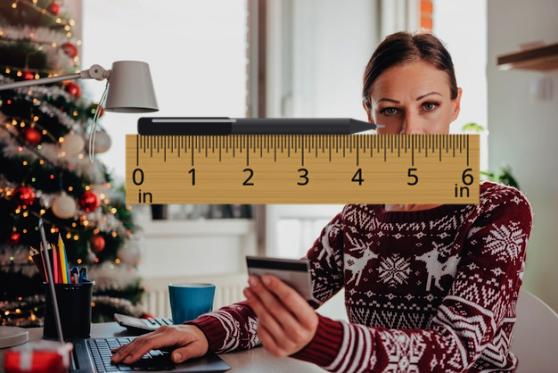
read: **4.5** in
